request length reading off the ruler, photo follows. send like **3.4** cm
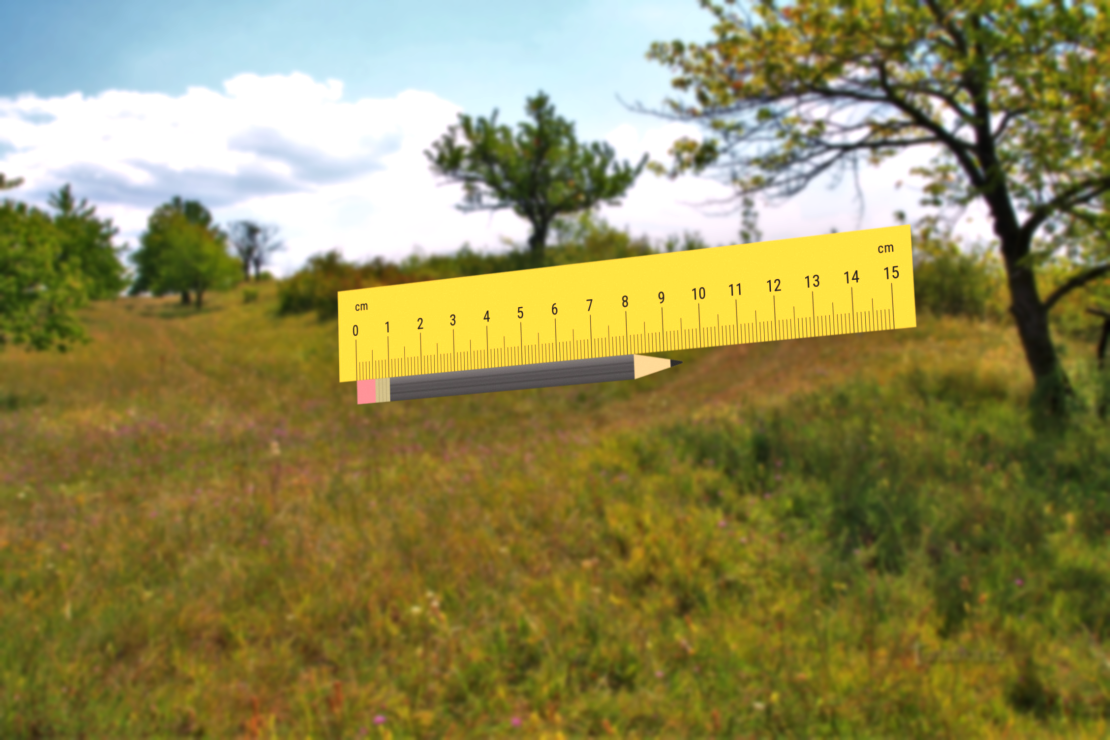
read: **9.5** cm
